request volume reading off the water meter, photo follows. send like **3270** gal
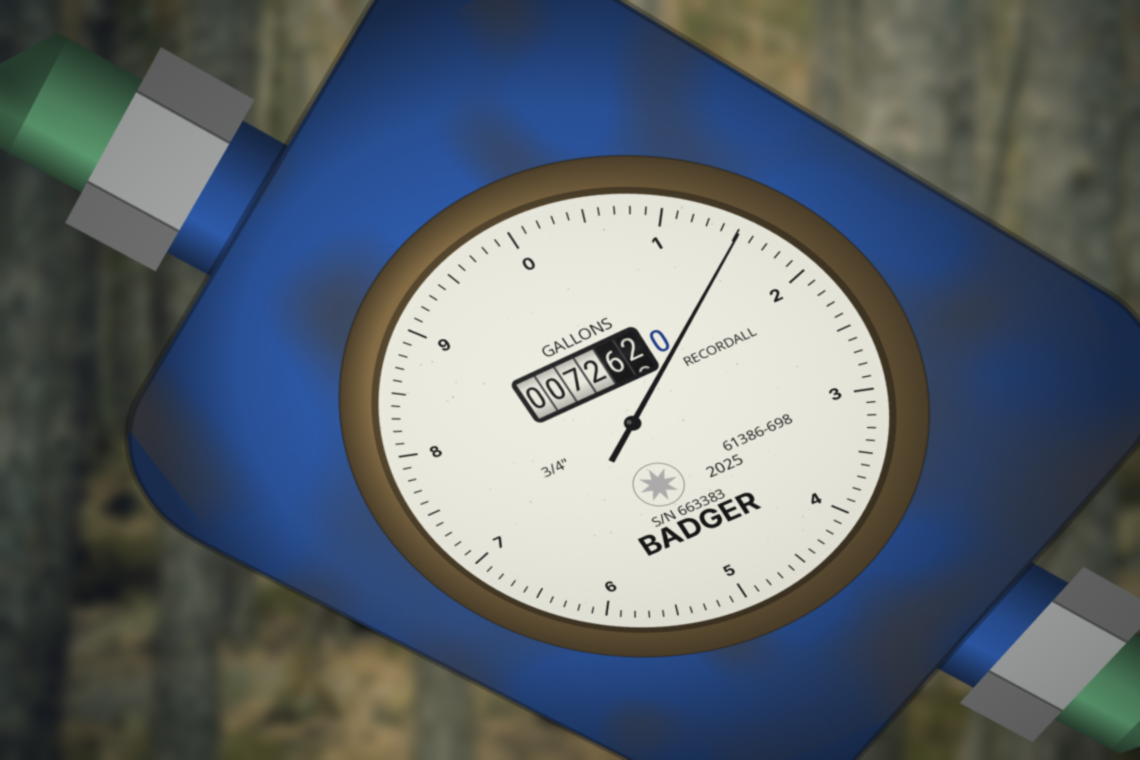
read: **72621.5** gal
